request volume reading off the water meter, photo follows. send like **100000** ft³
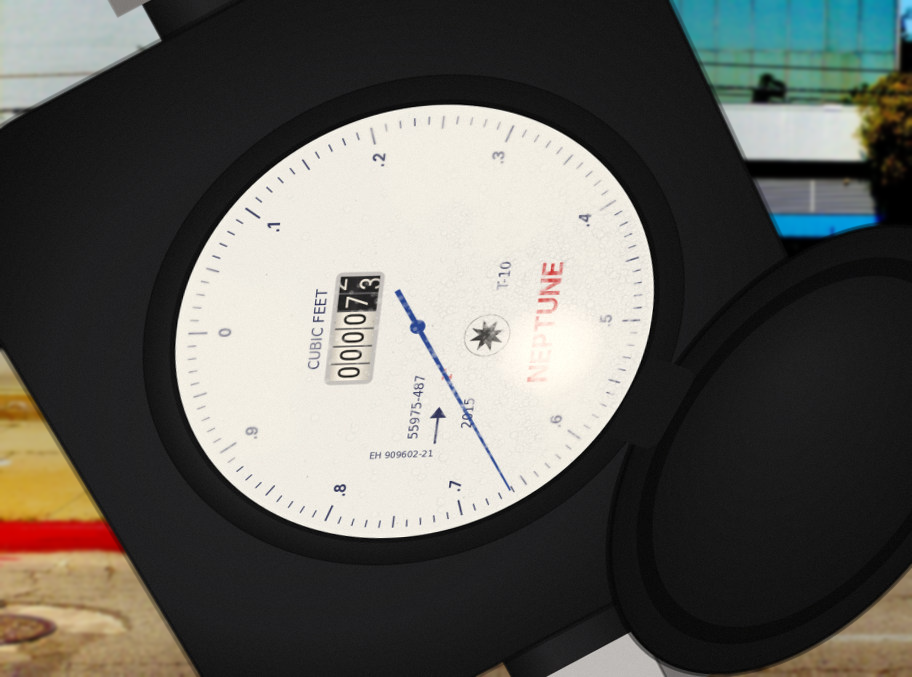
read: **72.66** ft³
